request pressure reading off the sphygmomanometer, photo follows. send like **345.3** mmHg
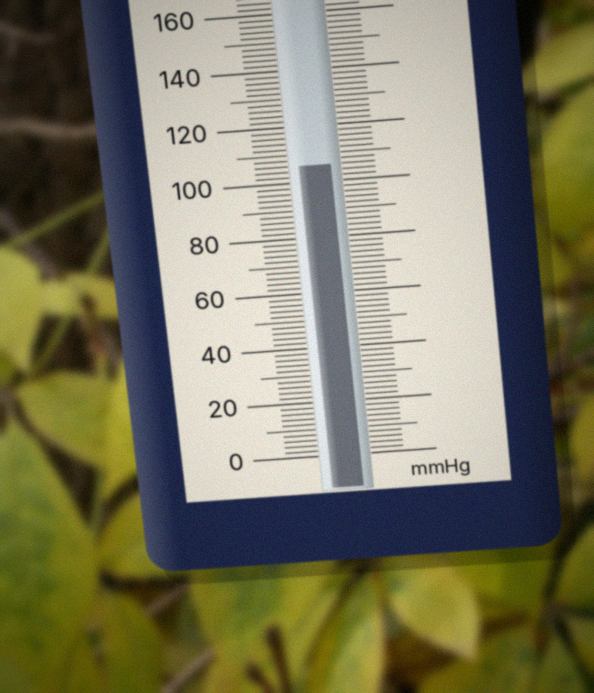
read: **106** mmHg
